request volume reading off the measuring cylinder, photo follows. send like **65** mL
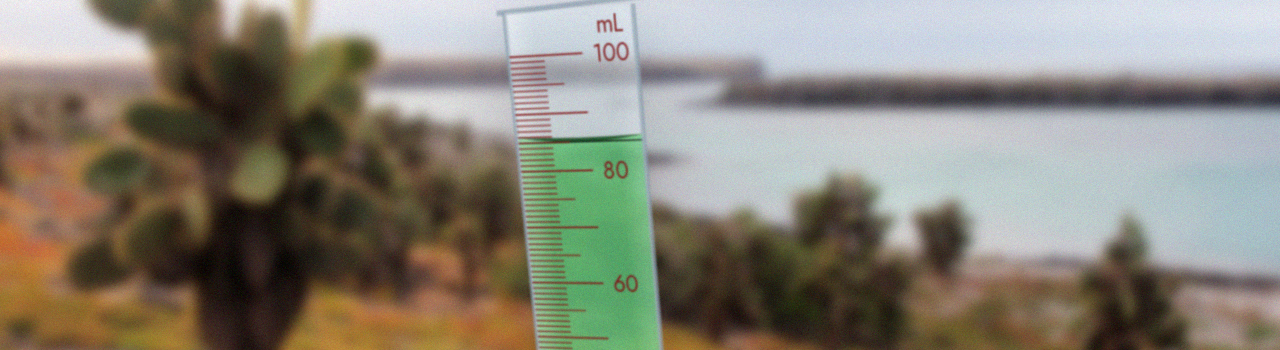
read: **85** mL
